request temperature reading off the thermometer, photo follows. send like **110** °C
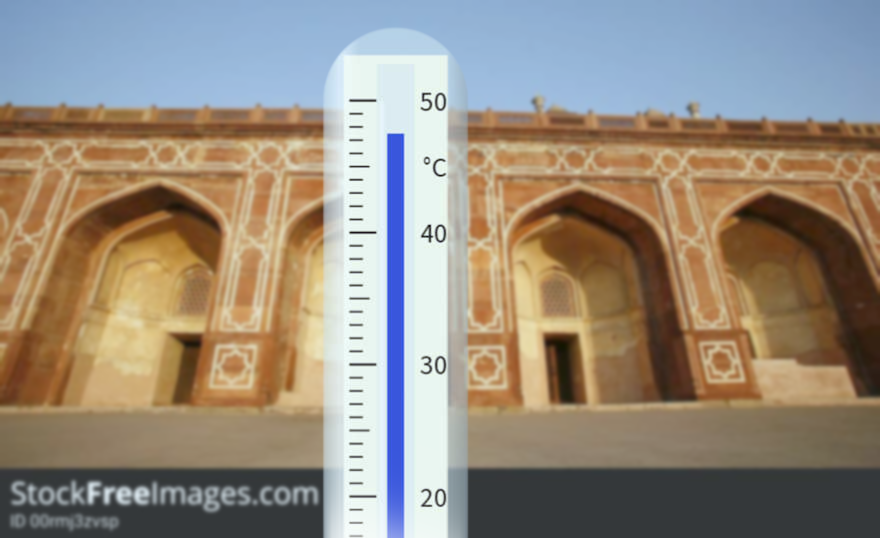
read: **47.5** °C
